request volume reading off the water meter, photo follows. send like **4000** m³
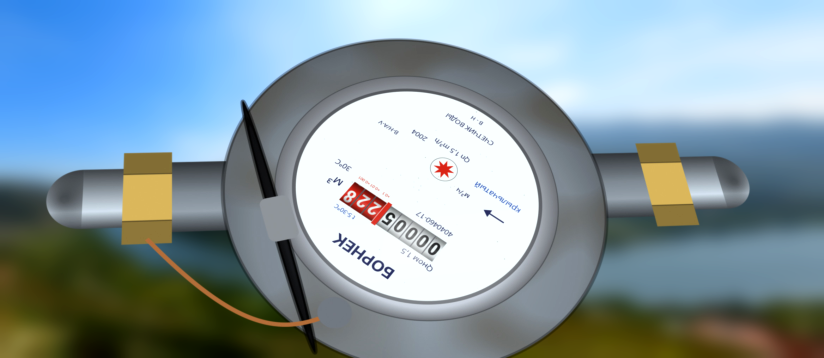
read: **5.228** m³
